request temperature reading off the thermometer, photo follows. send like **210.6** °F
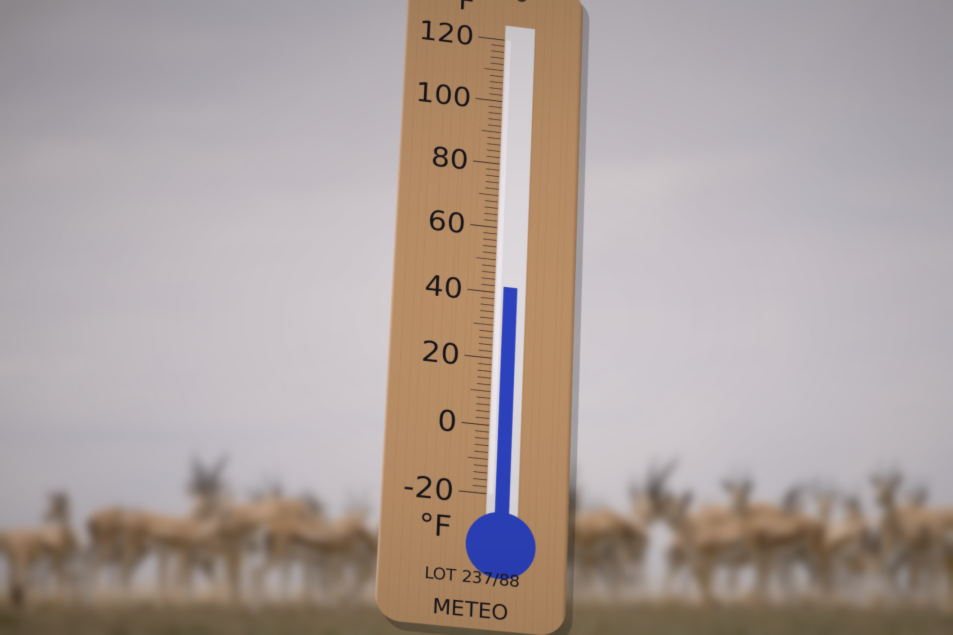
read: **42** °F
